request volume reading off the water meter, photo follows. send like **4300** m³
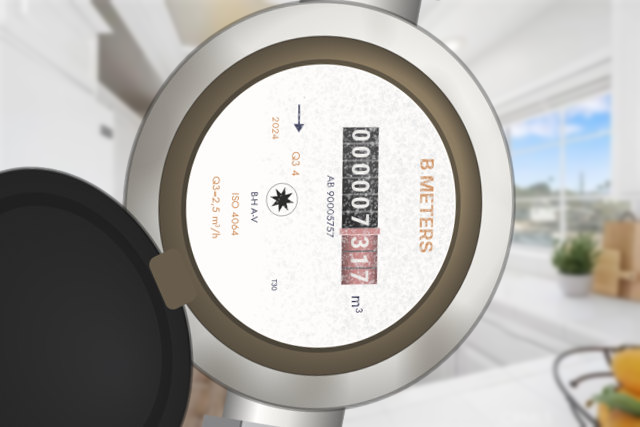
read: **7.317** m³
